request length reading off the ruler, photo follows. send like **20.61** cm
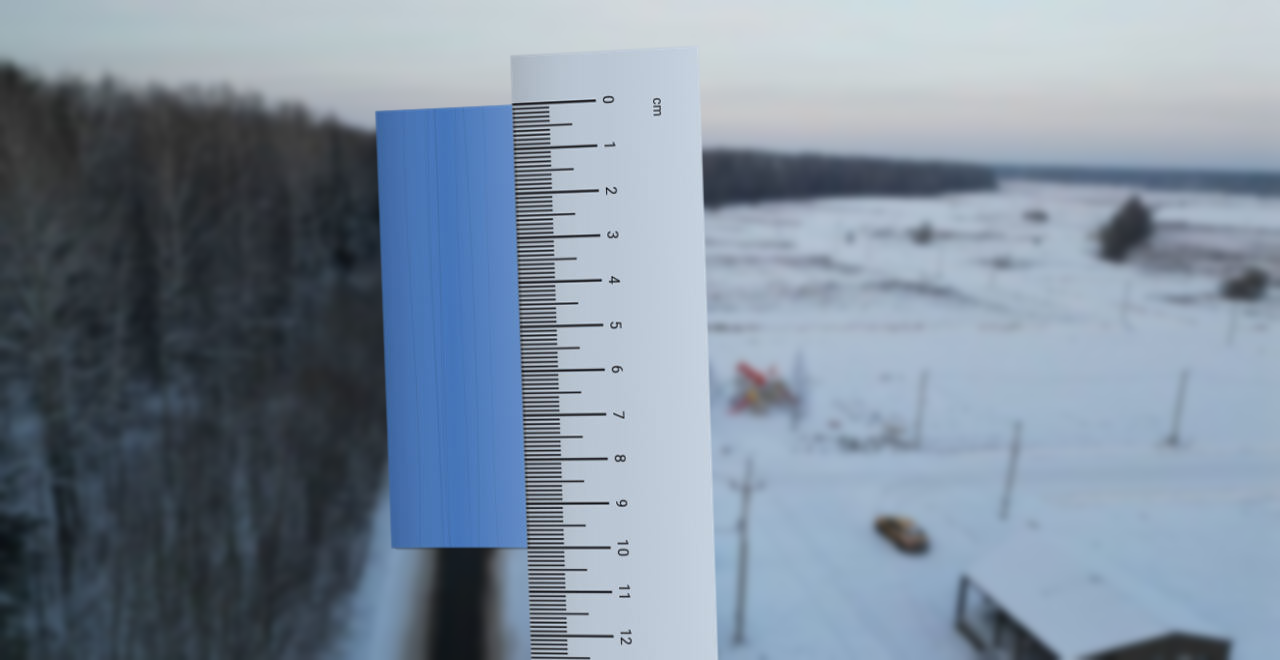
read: **10** cm
